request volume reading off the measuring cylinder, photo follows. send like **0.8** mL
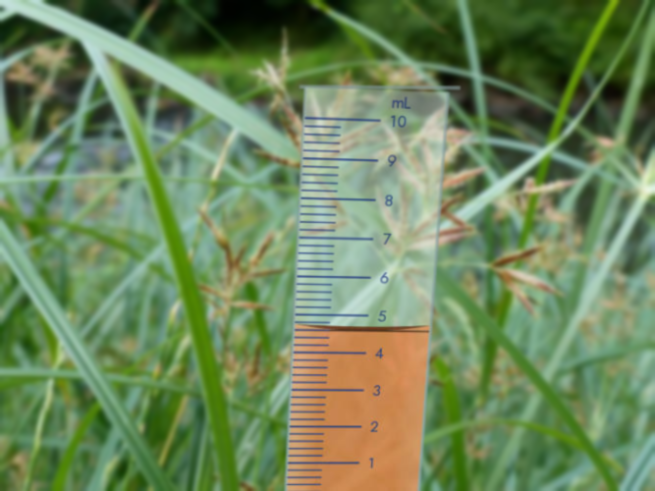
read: **4.6** mL
